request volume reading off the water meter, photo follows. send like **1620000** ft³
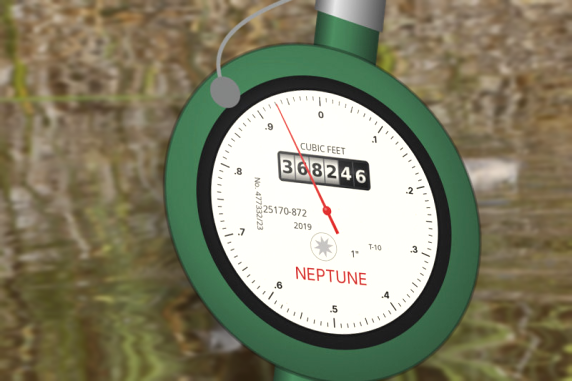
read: **368245.93** ft³
